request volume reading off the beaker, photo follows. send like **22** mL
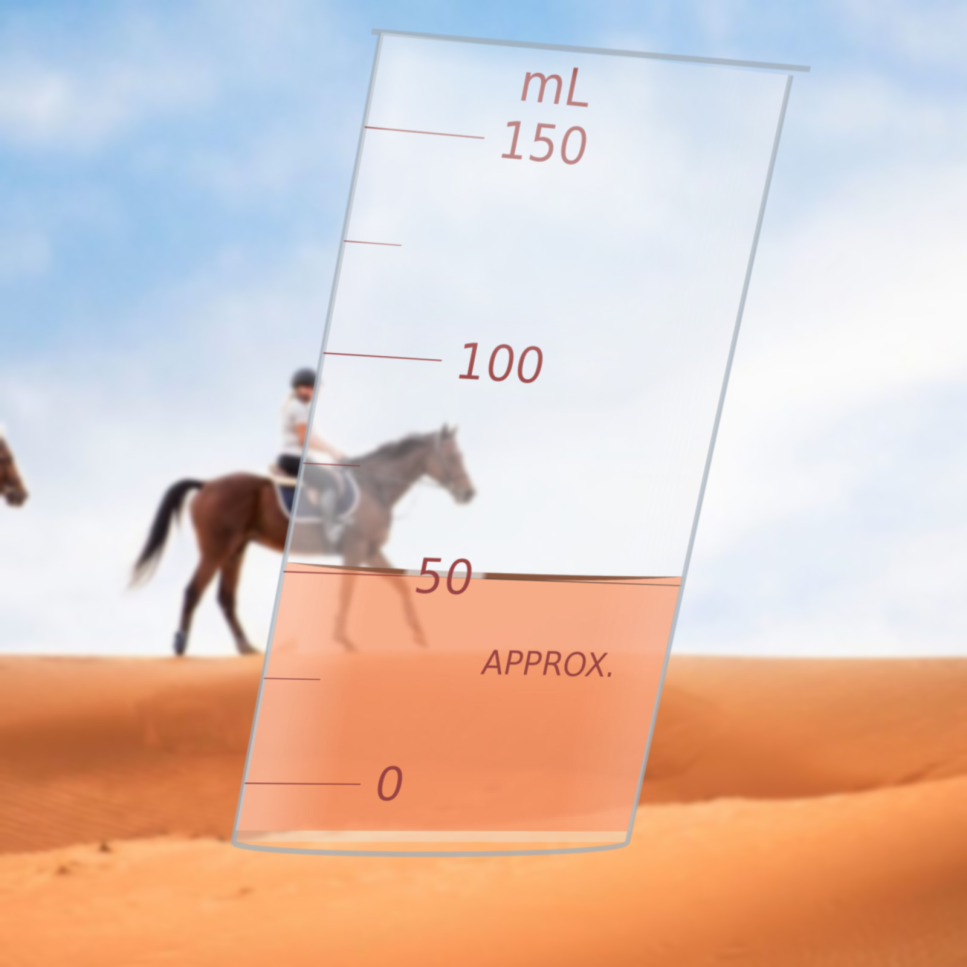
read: **50** mL
